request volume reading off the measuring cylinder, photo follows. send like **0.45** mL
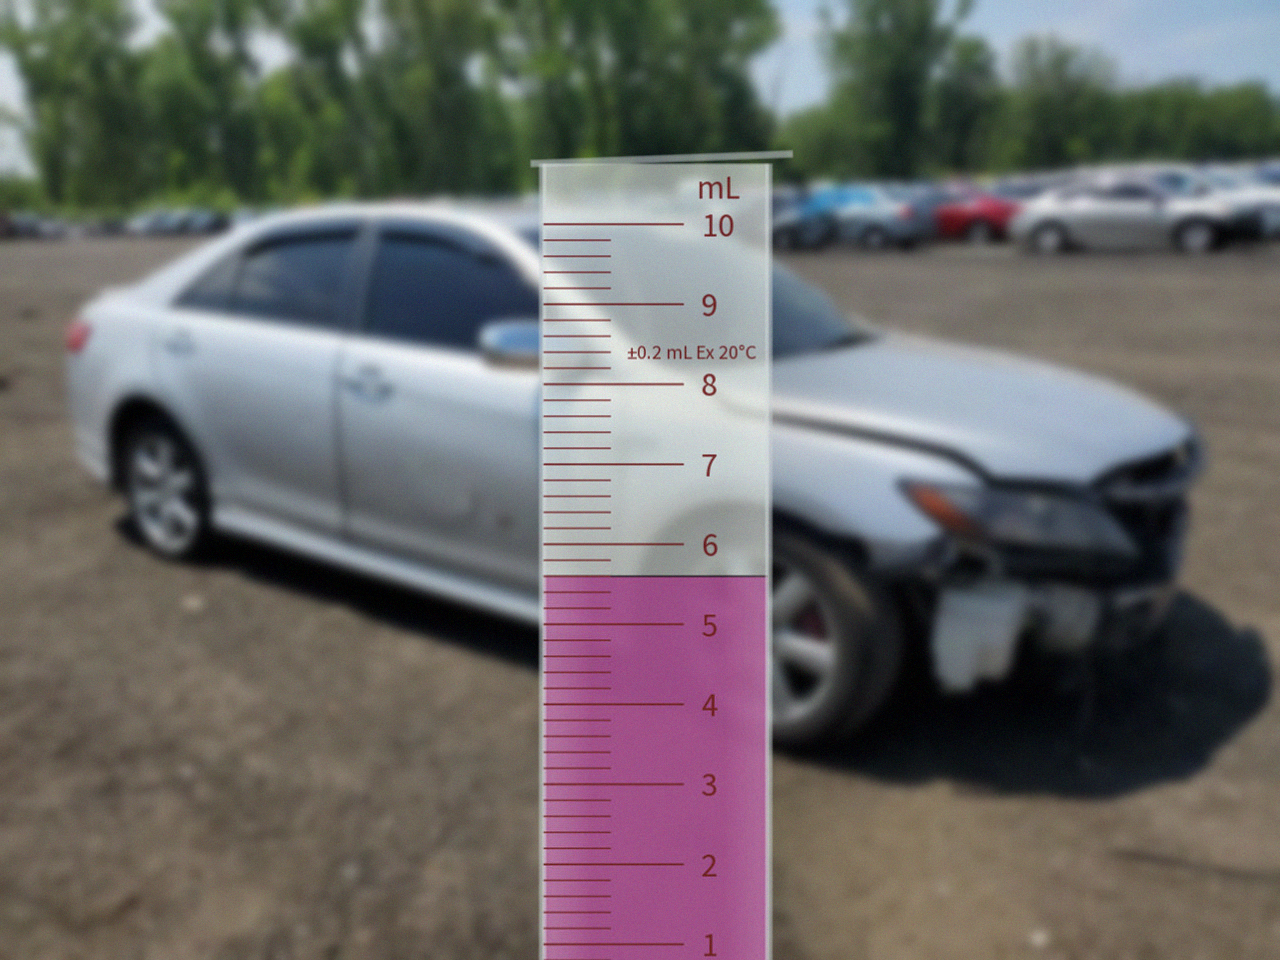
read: **5.6** mL
